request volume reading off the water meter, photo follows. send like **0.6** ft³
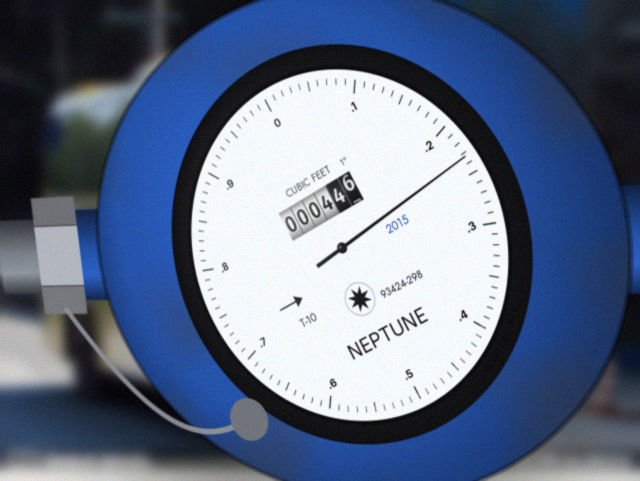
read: **446.23** ft³
